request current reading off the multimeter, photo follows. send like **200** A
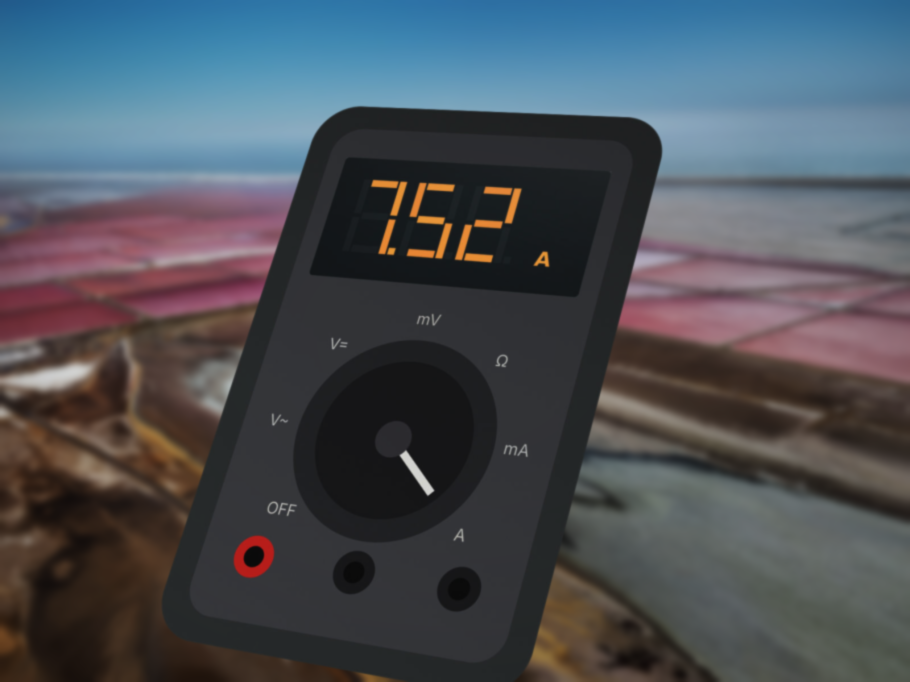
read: **7.52** A
